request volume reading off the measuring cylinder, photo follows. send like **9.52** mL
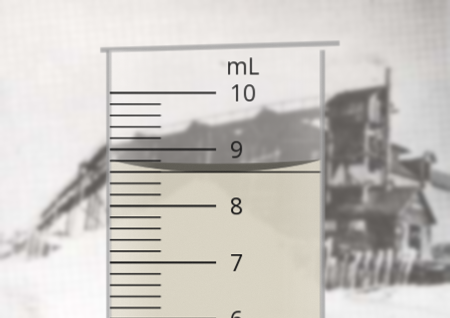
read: **8.6** mL
